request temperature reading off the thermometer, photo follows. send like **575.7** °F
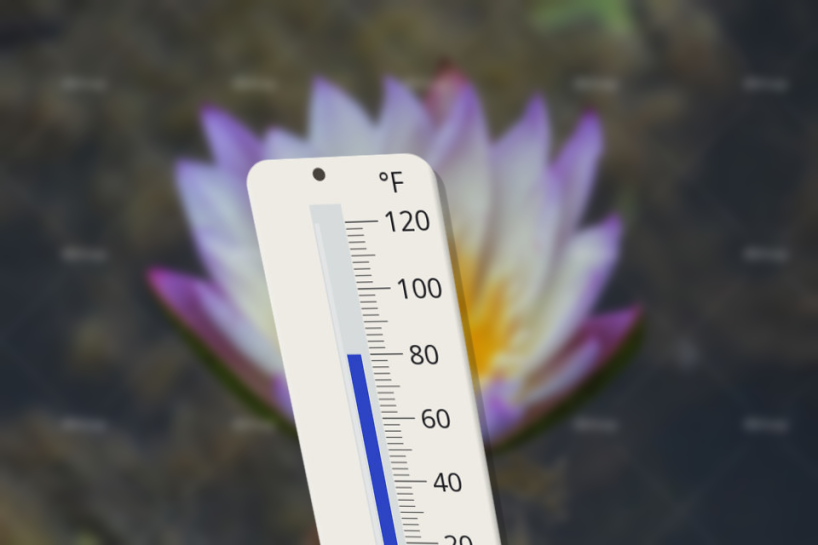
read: **80** °F
